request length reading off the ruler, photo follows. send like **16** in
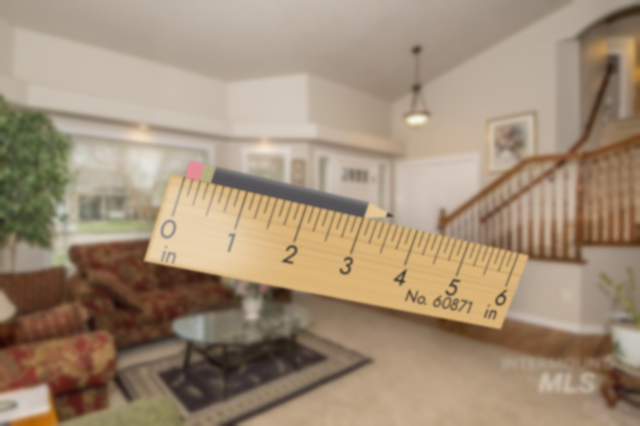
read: **3.5** in
